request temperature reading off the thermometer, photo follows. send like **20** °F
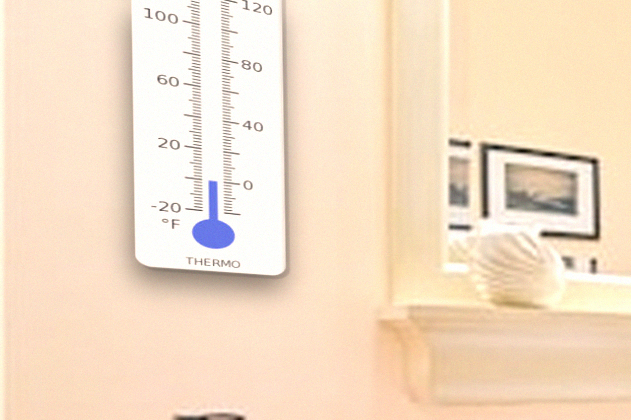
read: **0** °F
